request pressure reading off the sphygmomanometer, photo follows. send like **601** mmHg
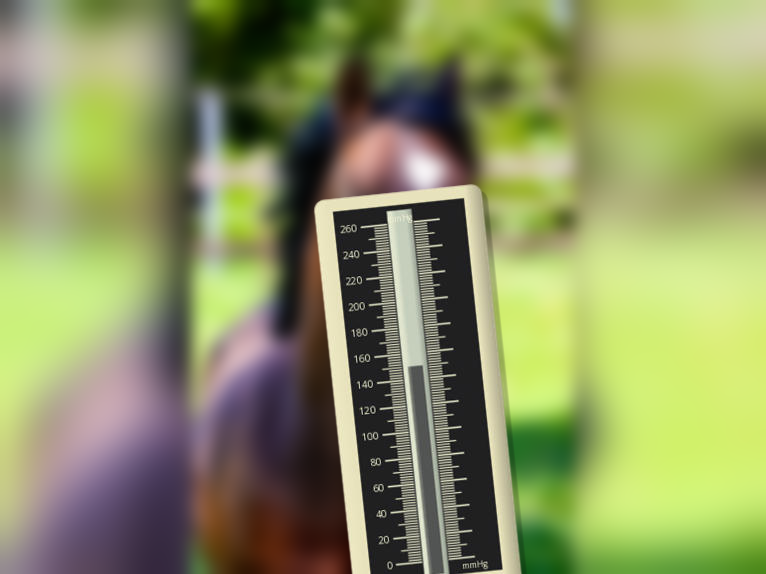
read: **150** mmHg
